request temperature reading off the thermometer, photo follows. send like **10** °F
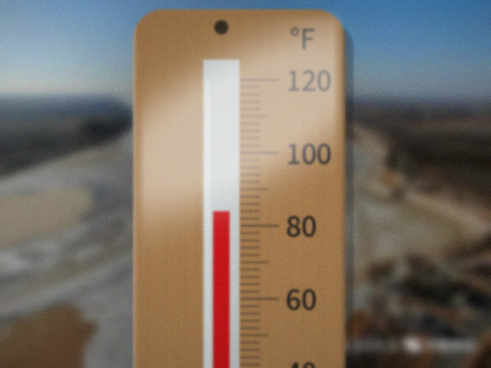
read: **84** °F
